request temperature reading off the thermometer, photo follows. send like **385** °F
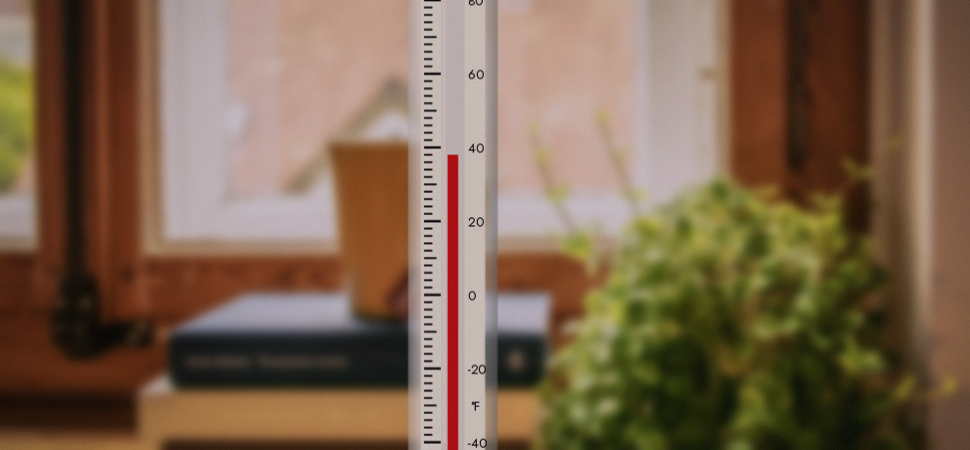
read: **38** °F
